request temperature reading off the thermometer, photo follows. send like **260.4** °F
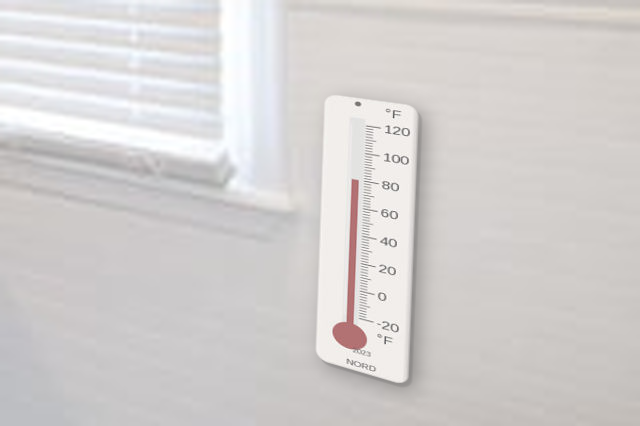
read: **80** °F
